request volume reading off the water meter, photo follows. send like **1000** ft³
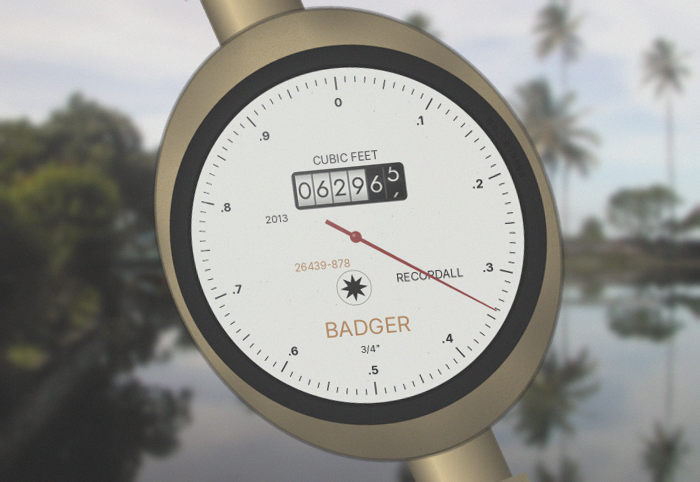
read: **62965.34** ft³
